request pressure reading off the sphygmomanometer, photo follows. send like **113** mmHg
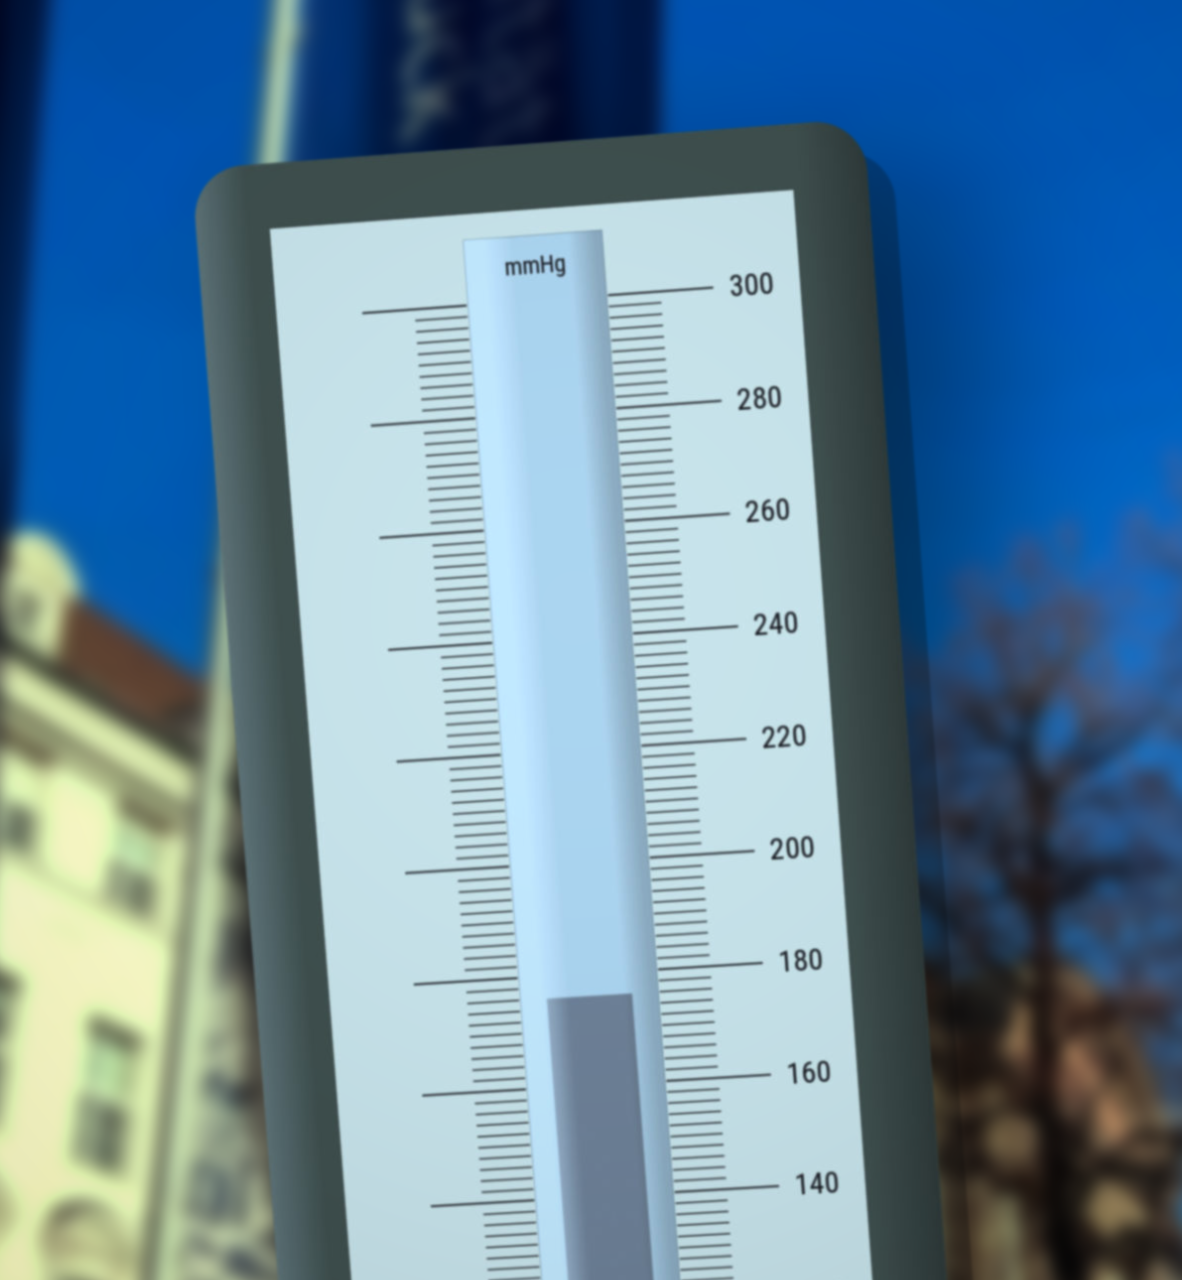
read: **176** mmHg
